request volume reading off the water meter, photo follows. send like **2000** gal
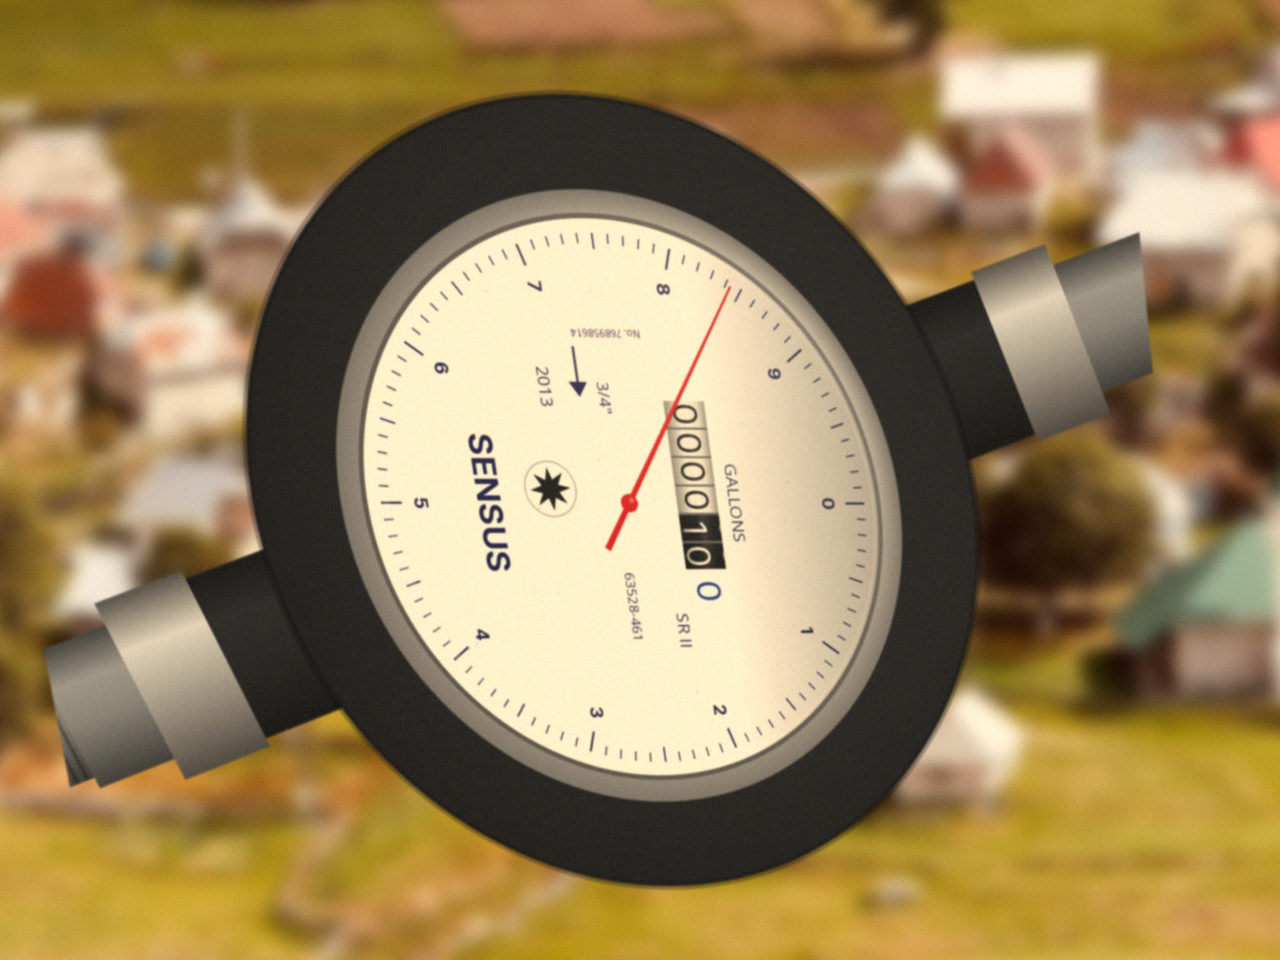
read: **98.4** gal
